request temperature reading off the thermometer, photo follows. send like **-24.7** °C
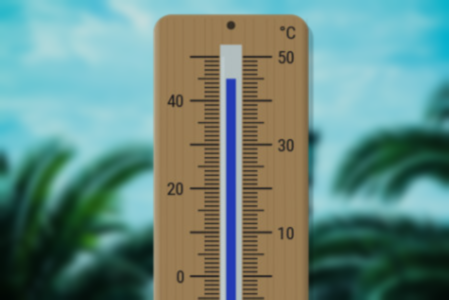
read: **45** °C
